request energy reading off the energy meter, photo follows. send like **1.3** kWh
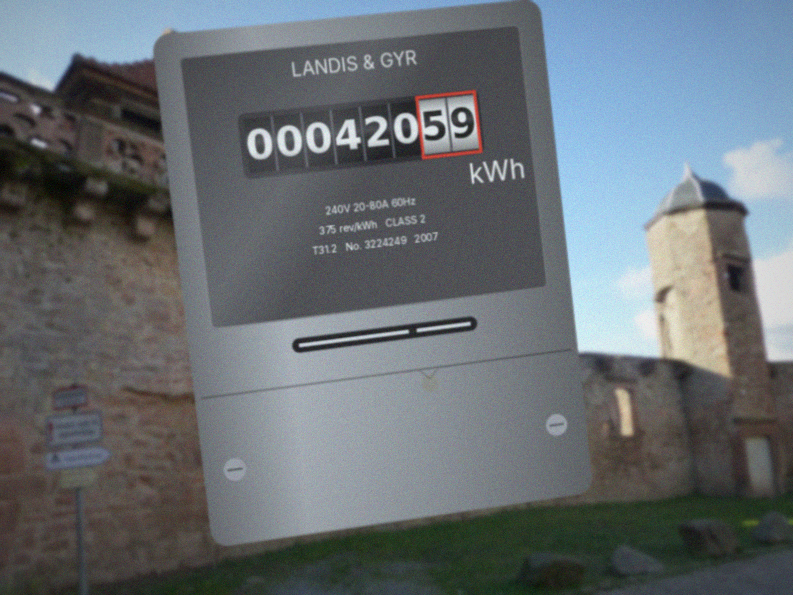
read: **420.59** kWh
